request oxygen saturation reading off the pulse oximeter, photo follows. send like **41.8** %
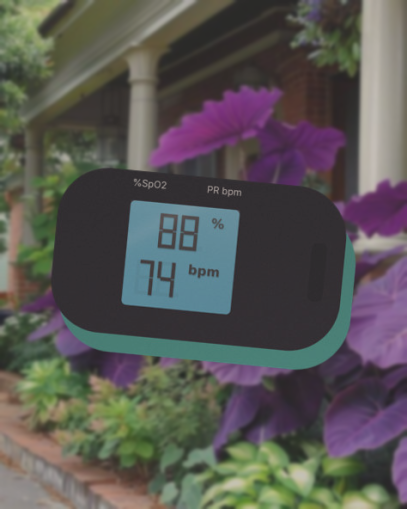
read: **88** %
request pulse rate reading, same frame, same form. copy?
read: **74** bpm
